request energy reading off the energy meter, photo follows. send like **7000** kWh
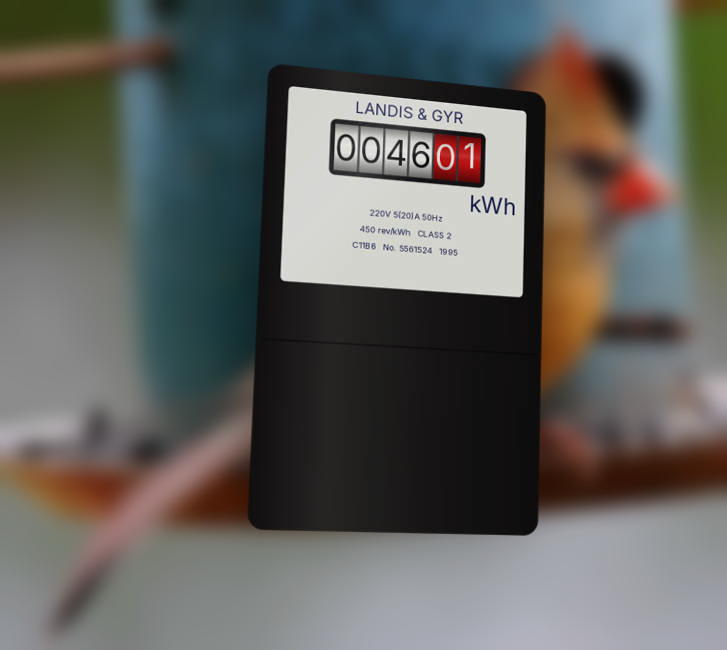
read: **46.01** kWh
